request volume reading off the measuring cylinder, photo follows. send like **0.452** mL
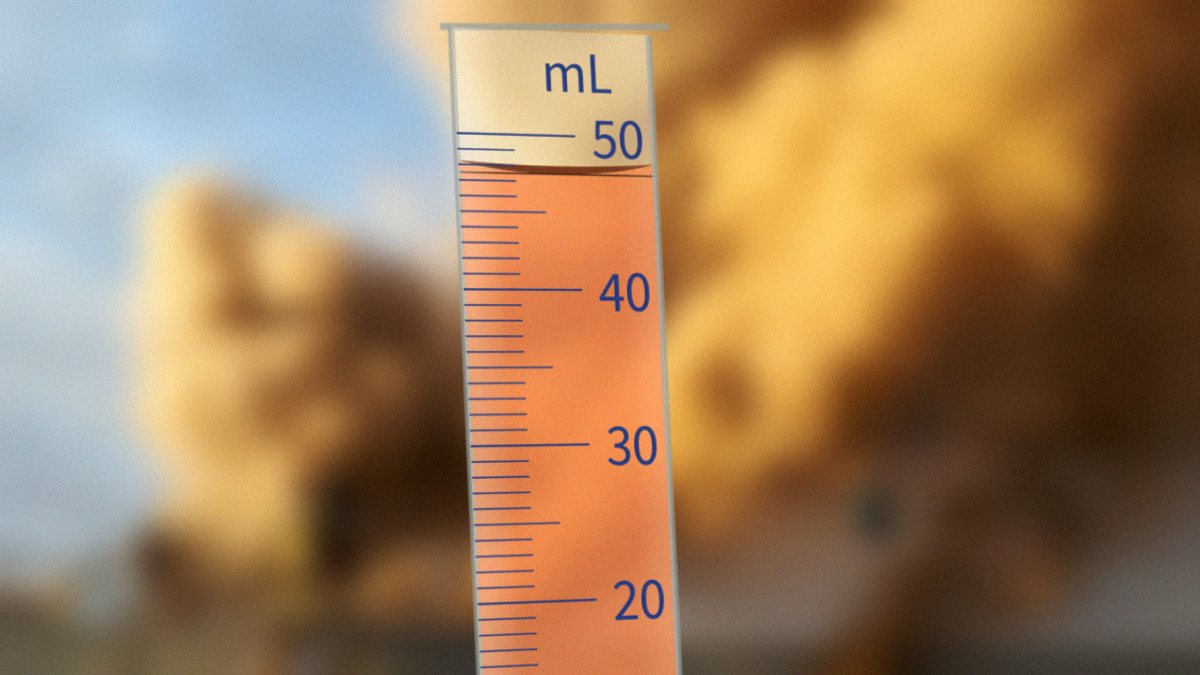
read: **47.5** mL
